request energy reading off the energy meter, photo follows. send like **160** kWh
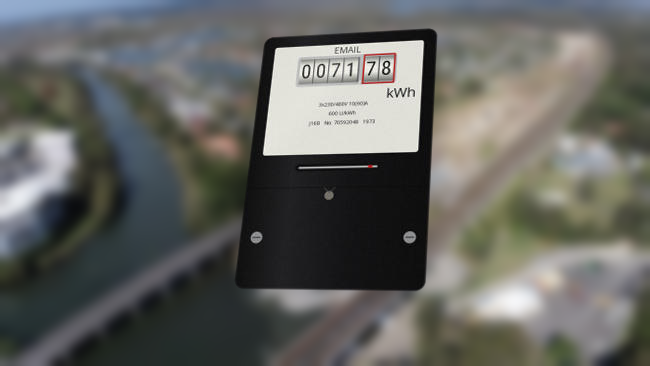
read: **71.78** kWh
